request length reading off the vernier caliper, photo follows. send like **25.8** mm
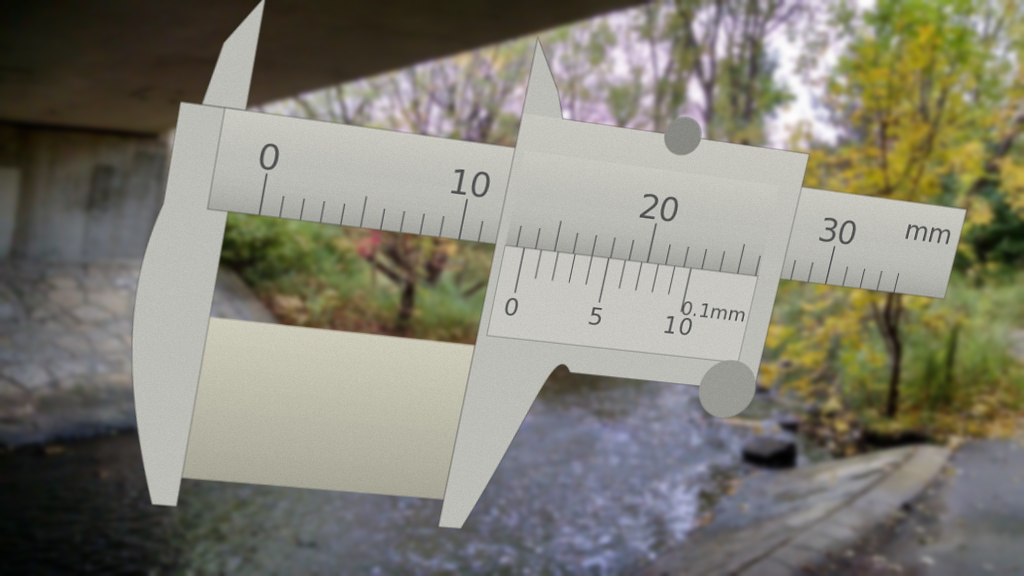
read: **13.4** mm
